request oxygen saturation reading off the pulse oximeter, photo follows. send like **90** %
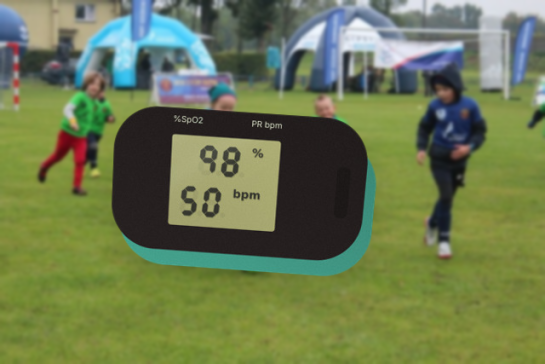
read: **98** %
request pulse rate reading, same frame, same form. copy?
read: **50** bpm
